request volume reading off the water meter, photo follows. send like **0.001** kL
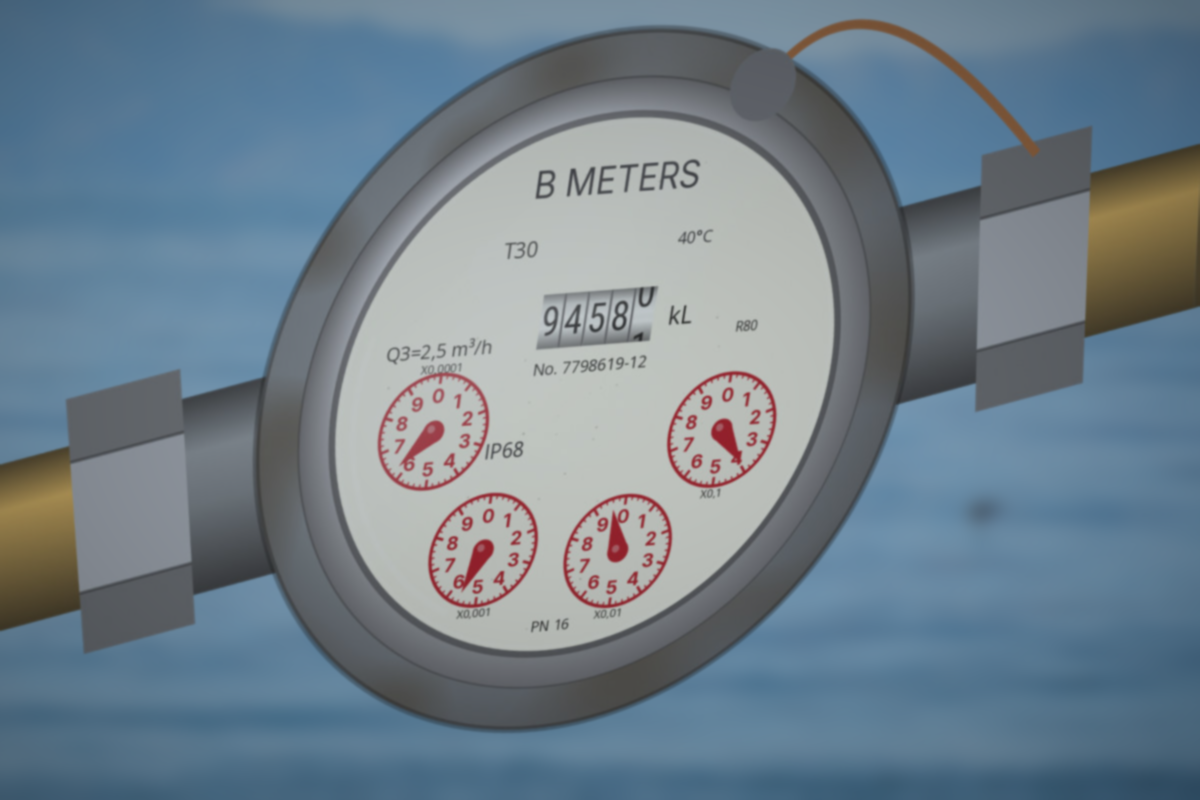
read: **94580.3956** kL
